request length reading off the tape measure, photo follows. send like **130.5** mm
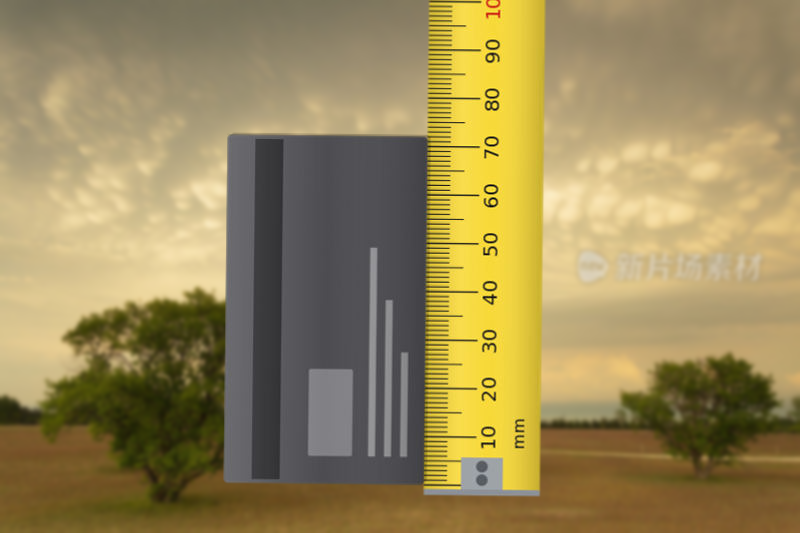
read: **72** mm
